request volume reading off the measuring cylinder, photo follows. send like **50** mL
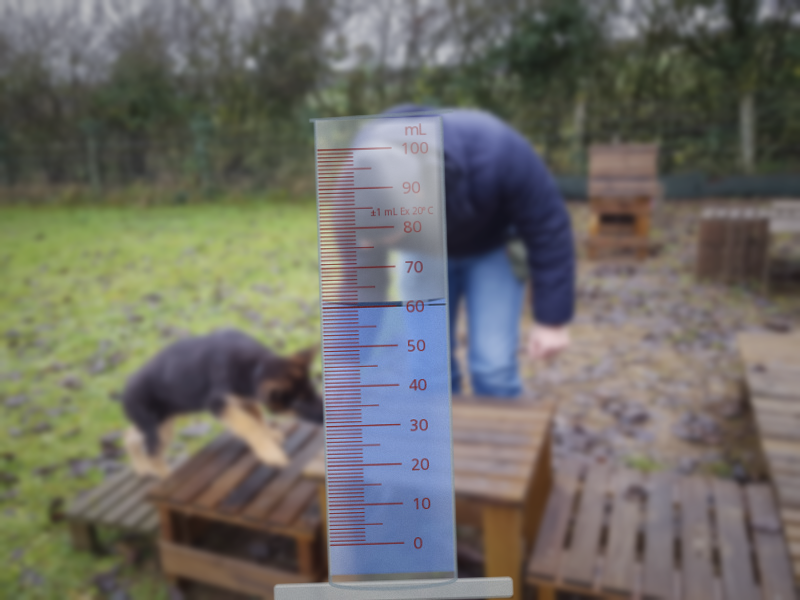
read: **60** mL
